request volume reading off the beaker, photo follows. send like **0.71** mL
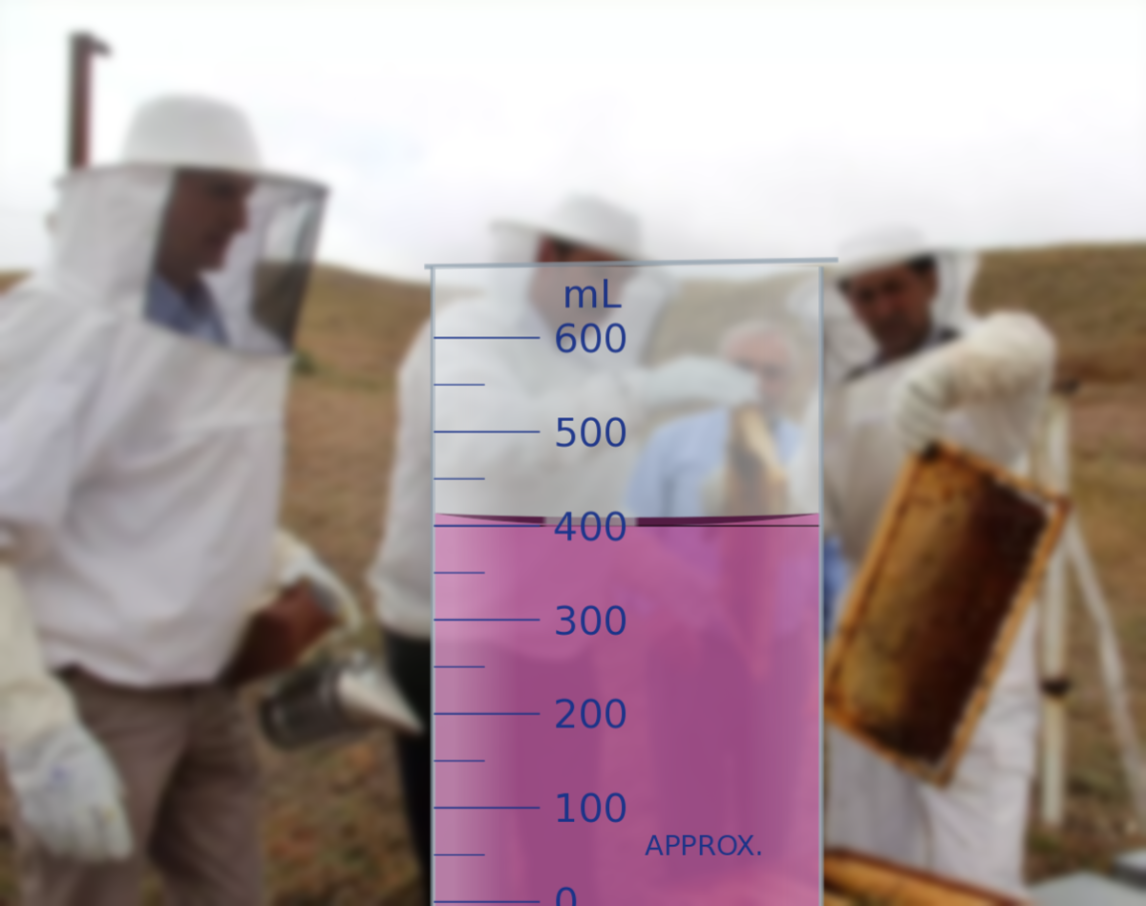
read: **400** mL
